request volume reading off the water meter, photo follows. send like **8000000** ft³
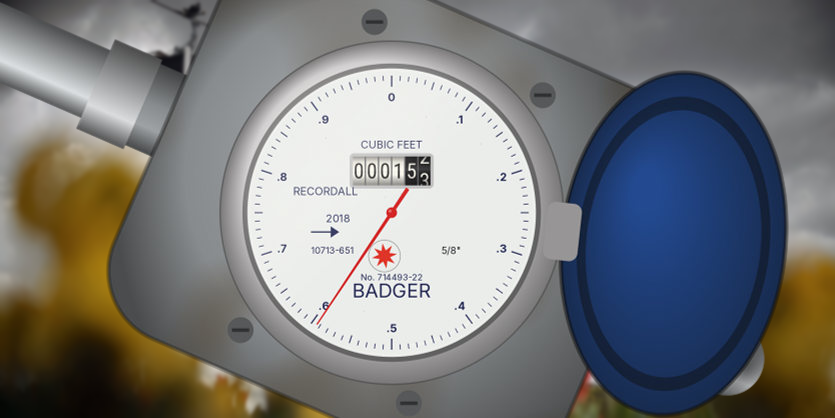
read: **152.59** ft³
